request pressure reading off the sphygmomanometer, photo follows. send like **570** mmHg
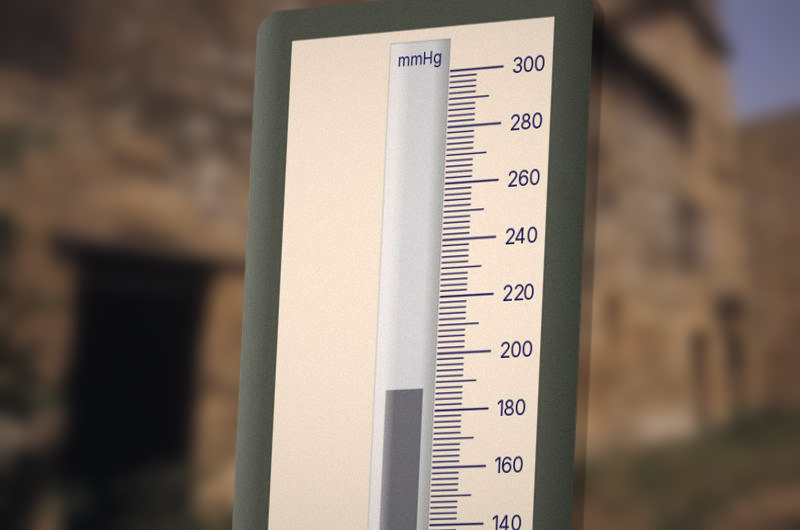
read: **188** mmHg
